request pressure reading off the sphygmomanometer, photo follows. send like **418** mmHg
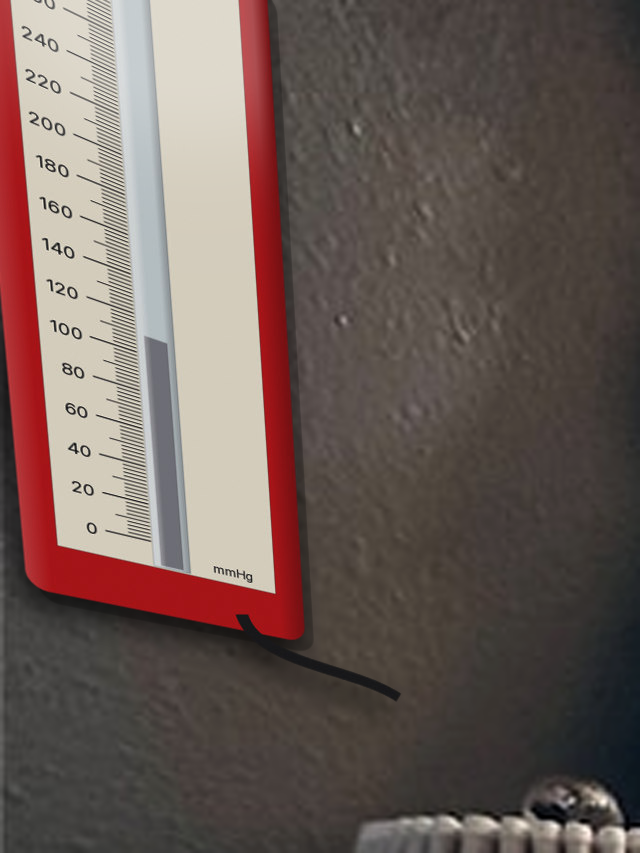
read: **110** mmHg
